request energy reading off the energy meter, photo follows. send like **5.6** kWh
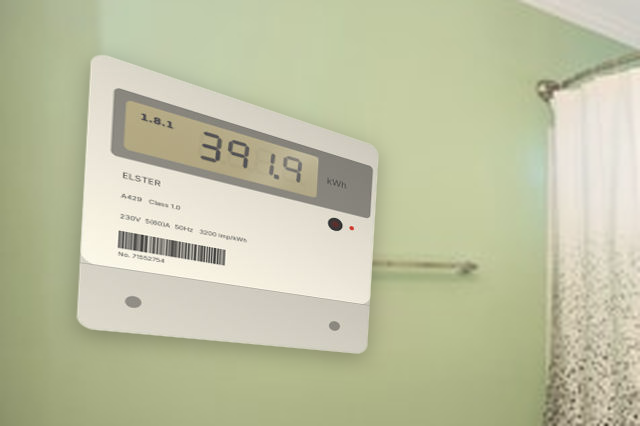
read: **391.9** kWh
